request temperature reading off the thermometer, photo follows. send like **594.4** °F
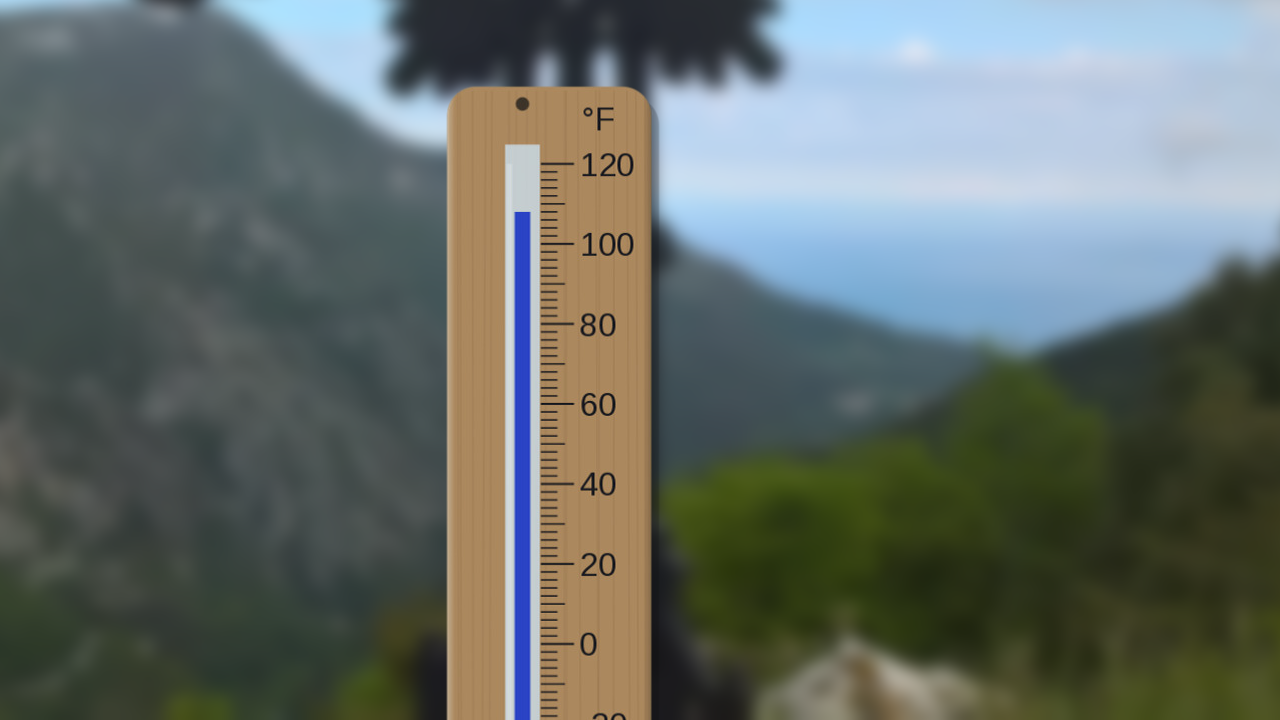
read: **108** °F
